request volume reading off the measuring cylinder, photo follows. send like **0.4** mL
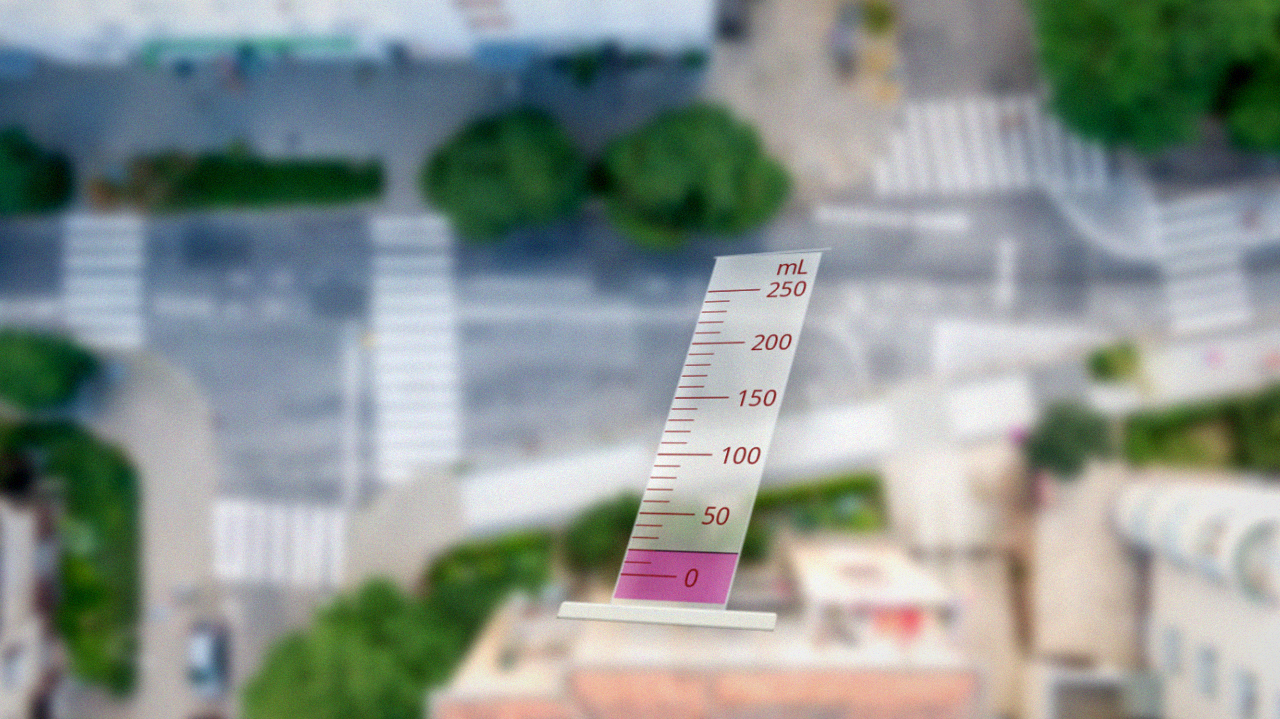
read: **20** mL
